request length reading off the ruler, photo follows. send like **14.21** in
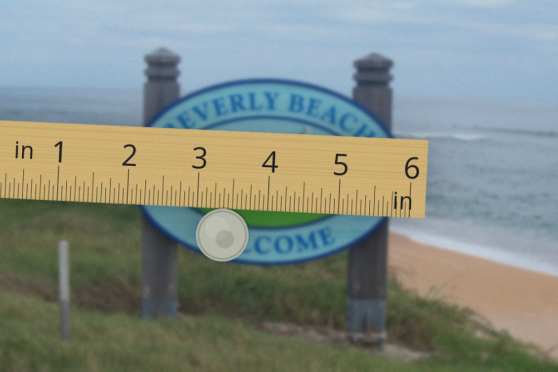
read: **0.75** in
